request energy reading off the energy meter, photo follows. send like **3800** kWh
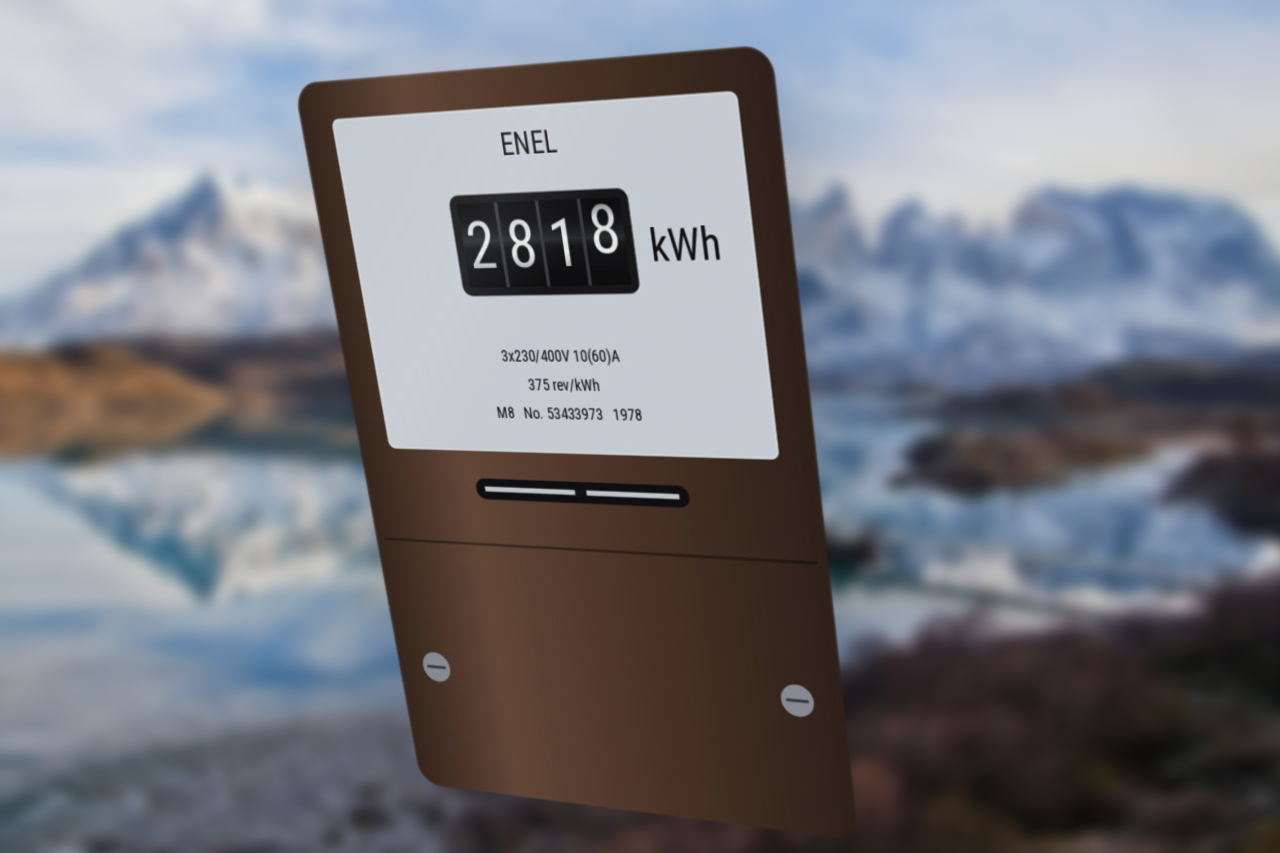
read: **2818** kWh
